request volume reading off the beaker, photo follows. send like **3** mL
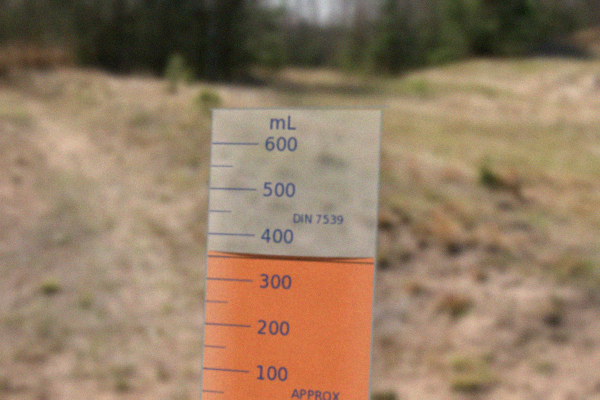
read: **350** mL
